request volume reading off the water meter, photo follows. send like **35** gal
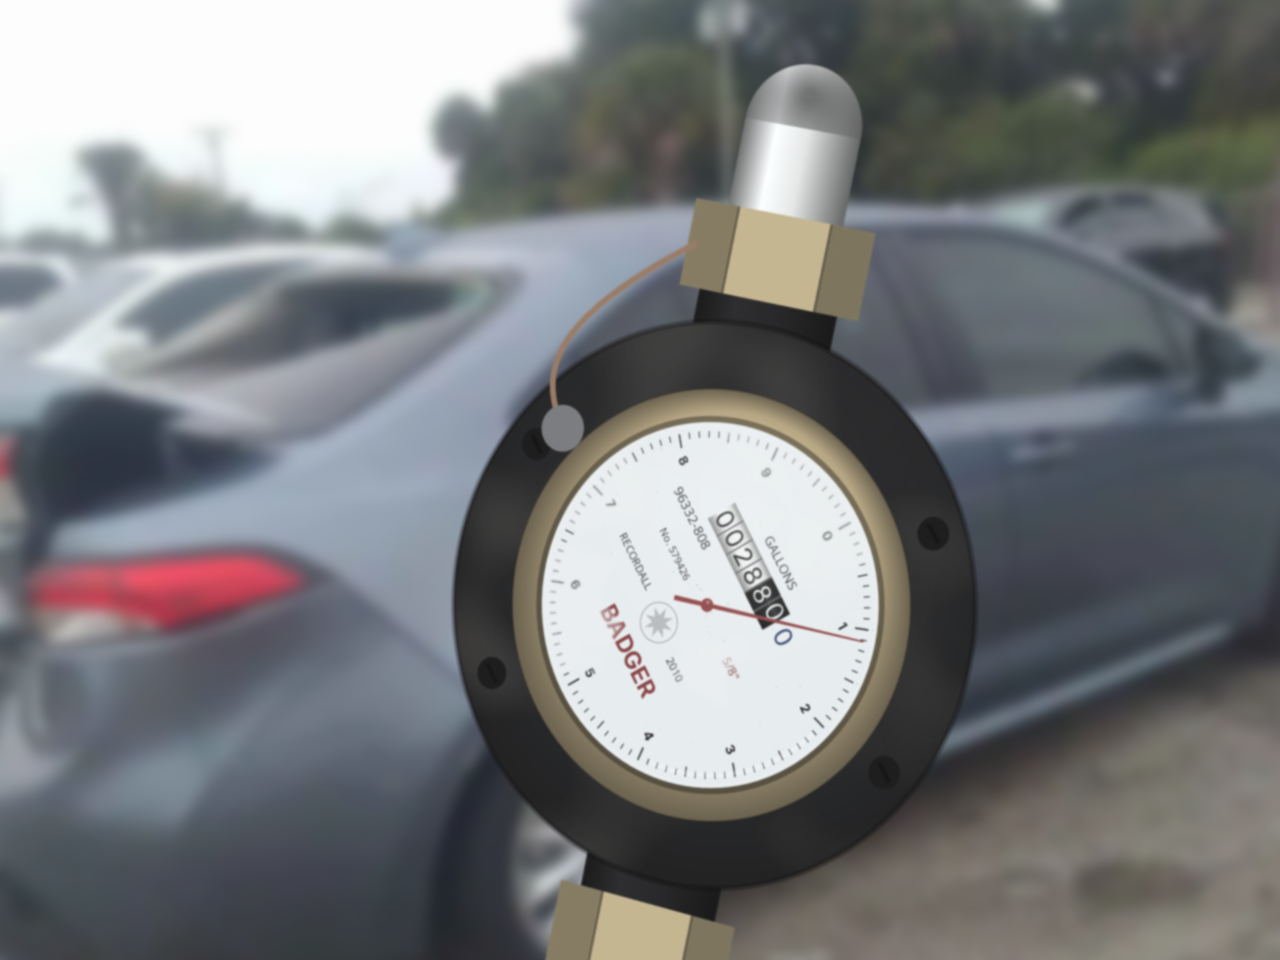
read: **28801.1** gal
